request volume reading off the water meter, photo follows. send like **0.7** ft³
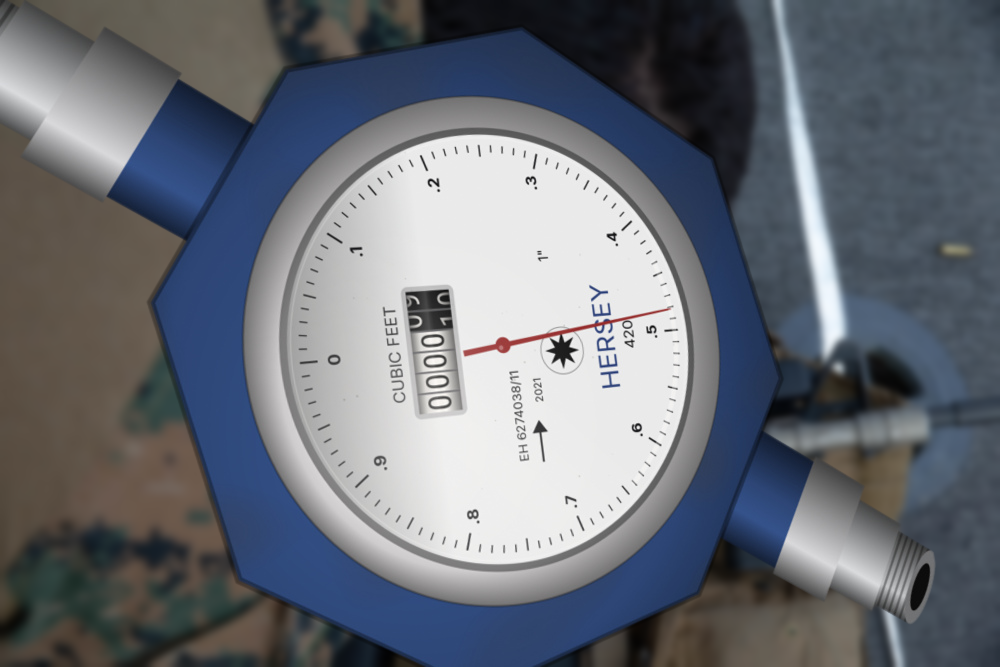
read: **9.48** ft³
